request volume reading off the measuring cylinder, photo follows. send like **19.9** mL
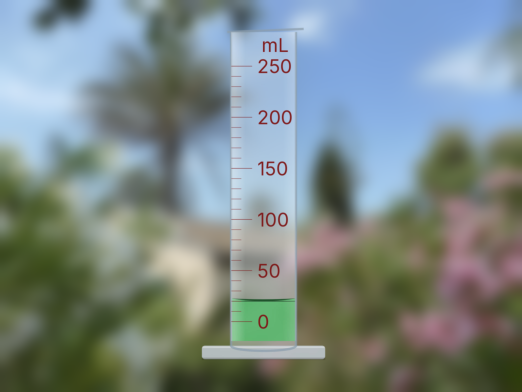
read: **20** mL
